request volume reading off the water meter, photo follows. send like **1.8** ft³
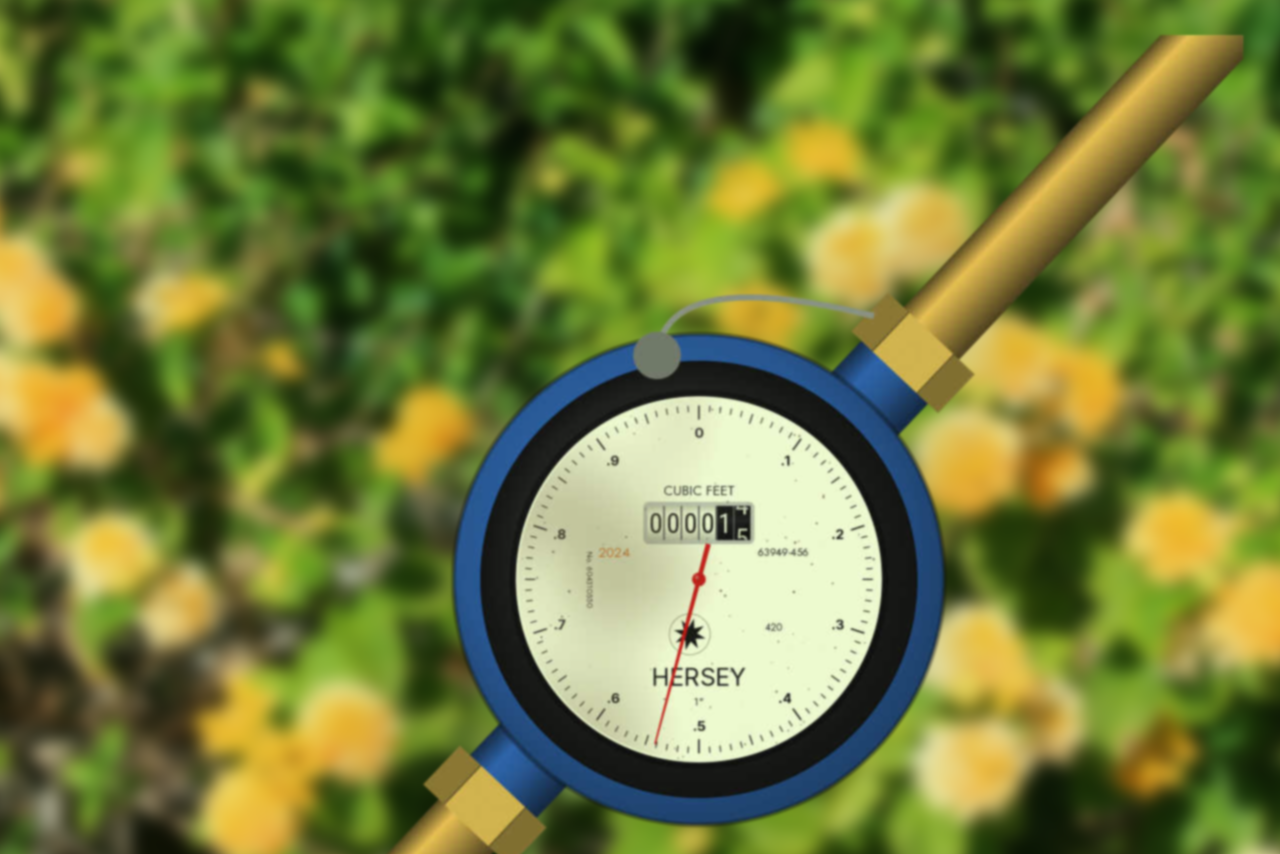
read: **14.54** ft³
